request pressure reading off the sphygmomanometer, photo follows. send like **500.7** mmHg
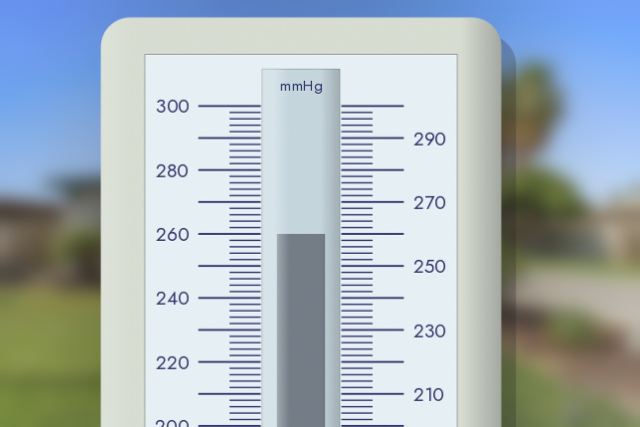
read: **260** mmHg
